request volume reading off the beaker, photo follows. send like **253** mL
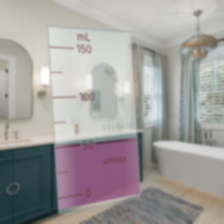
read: **50** mL
